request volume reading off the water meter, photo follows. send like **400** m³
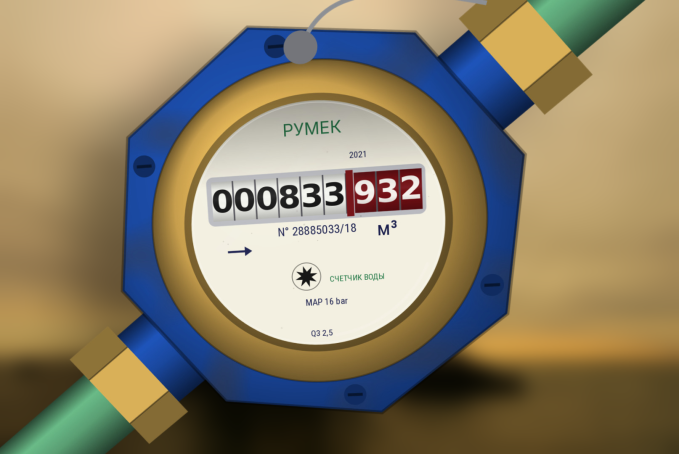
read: **833.932** m³
